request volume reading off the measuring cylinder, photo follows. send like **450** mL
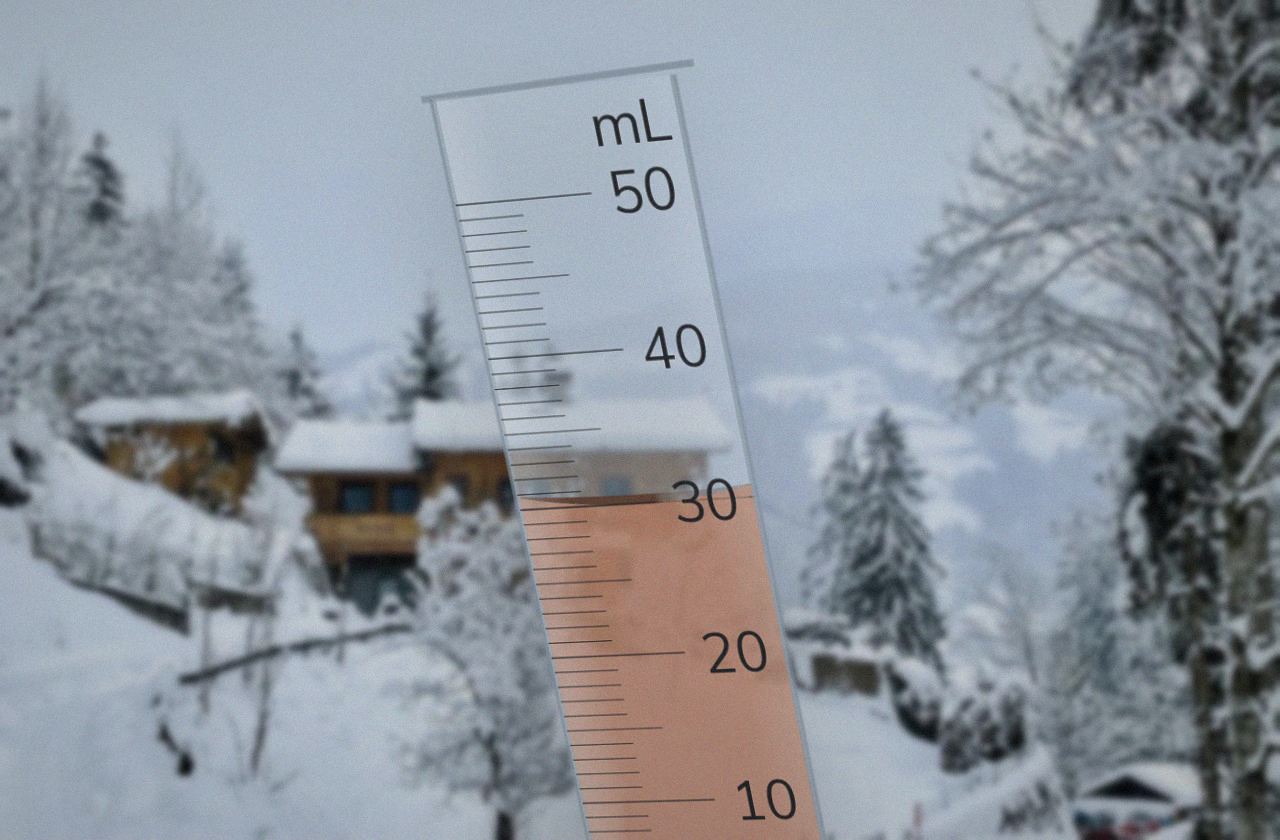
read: **30** mL
